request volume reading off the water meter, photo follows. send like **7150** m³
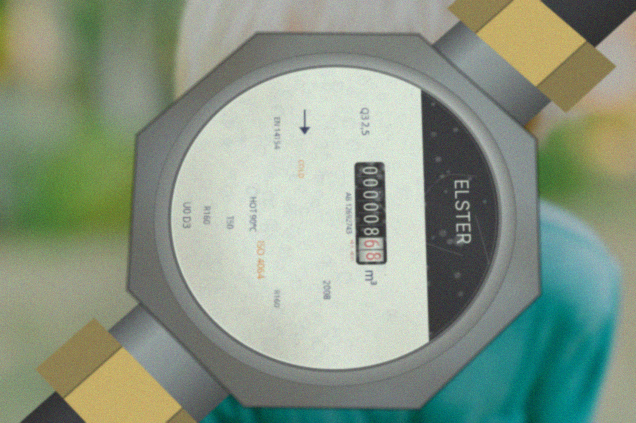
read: **8.68** m³
